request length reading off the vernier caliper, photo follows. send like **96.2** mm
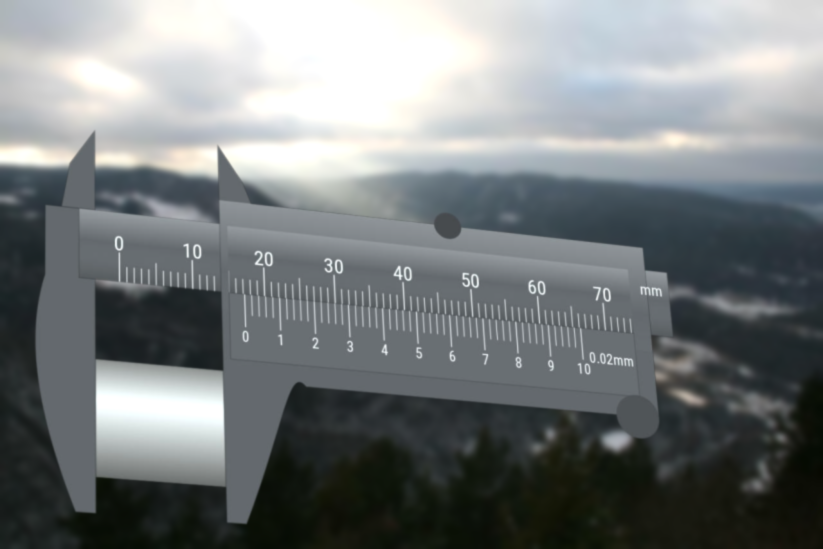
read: **17.2** mm
